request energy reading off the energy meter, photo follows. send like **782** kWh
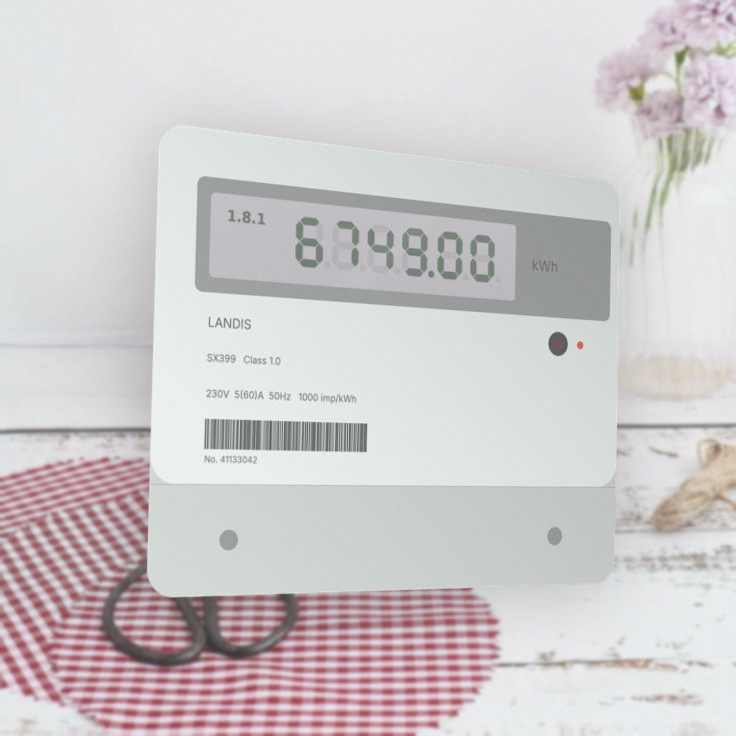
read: **6749.00** kWh
